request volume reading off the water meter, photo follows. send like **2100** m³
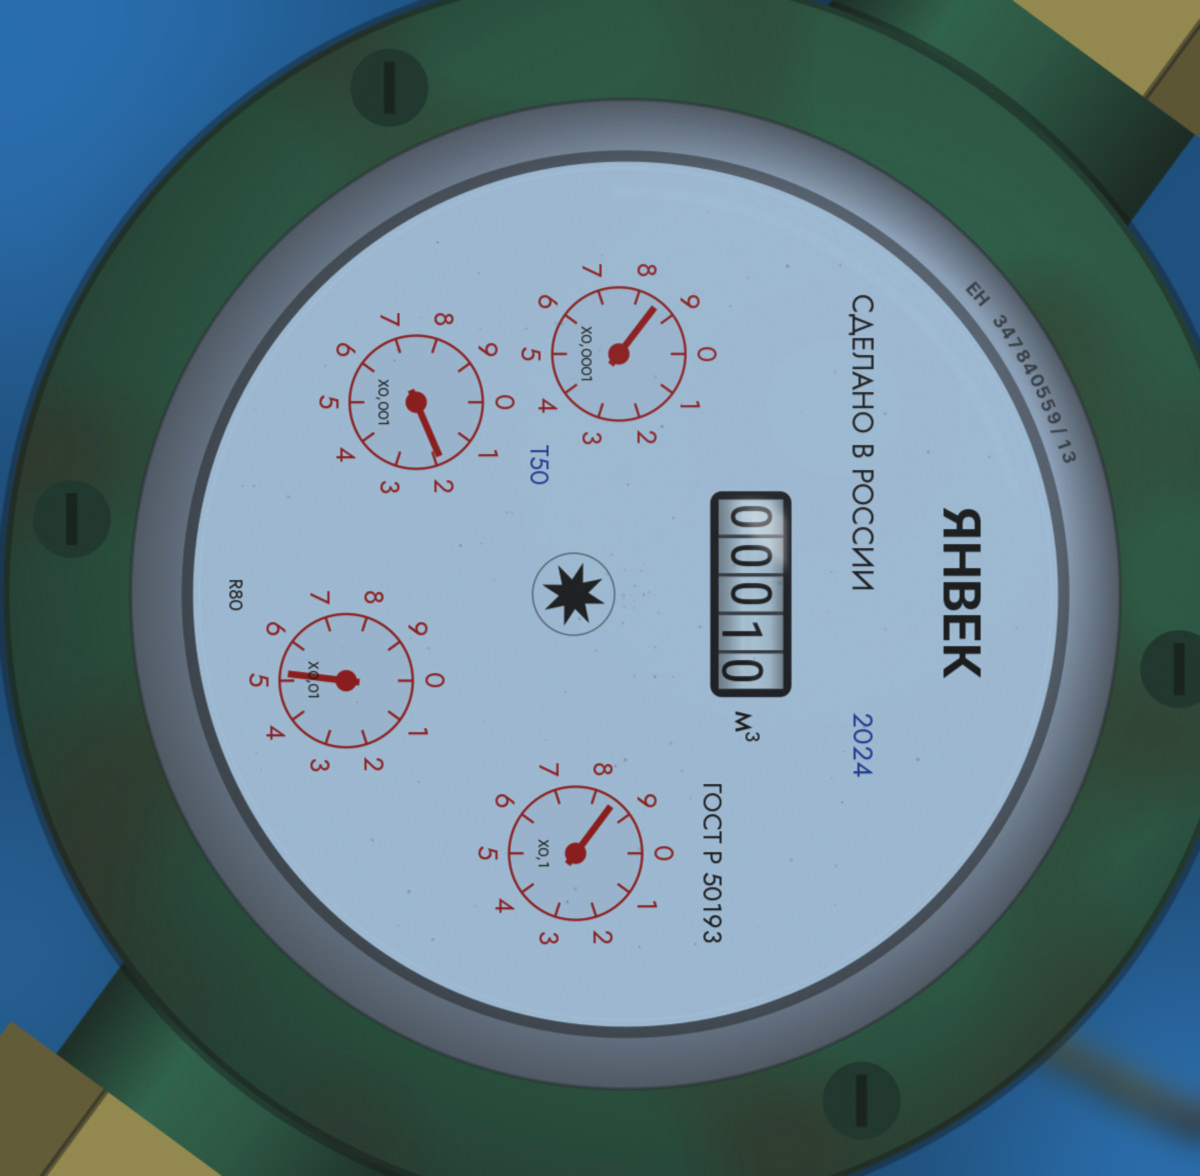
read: **9.8518** m³
